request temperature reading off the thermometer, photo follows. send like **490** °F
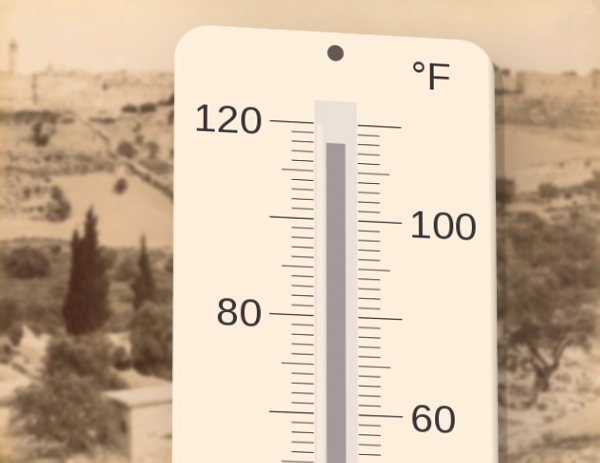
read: **116** °F
